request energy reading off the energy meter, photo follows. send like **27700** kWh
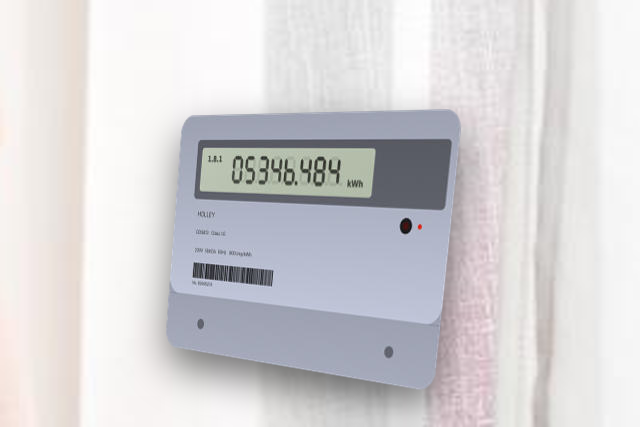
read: **5346.484** kWh
